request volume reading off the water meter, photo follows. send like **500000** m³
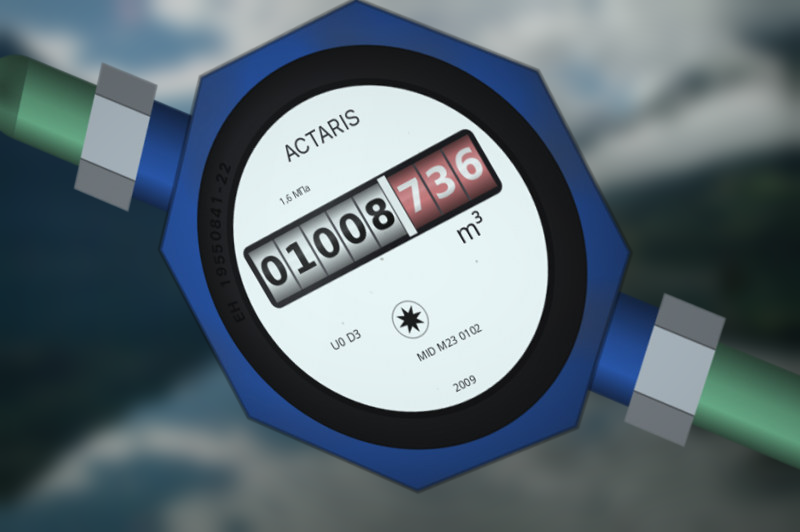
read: **1008.736** m³
